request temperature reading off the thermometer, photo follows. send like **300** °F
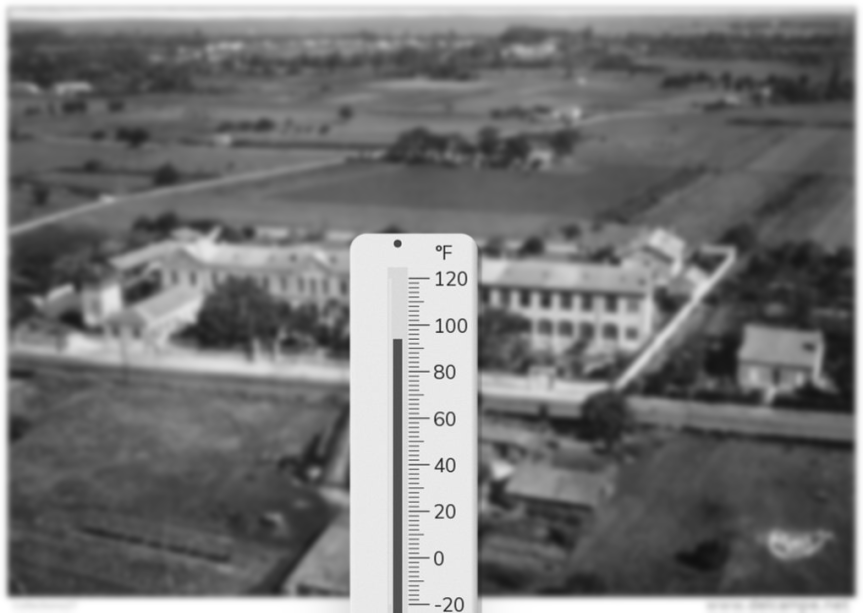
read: **94** °F
